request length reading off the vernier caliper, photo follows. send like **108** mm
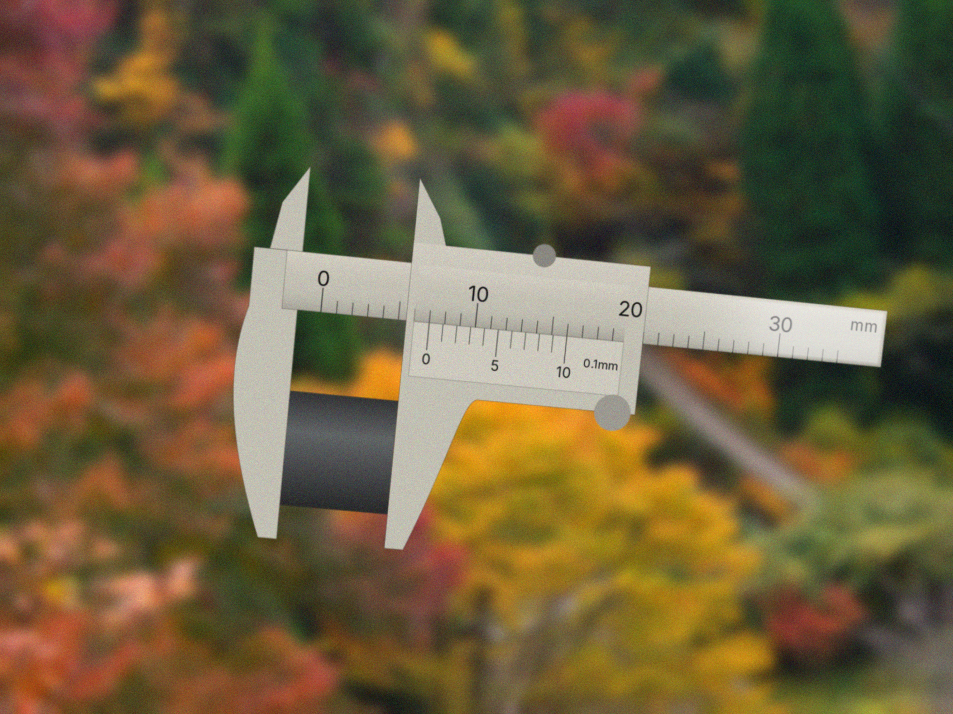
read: **7.0** mm
